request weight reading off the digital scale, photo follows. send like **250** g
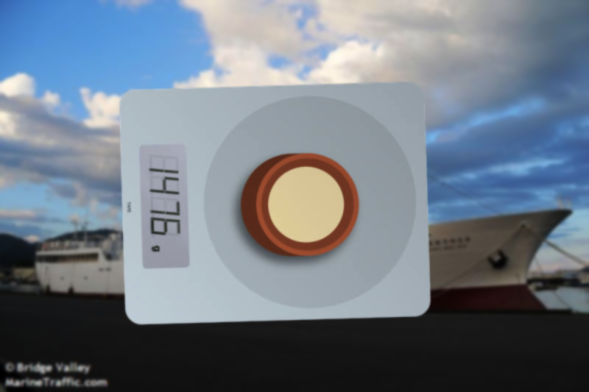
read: **1476** g
